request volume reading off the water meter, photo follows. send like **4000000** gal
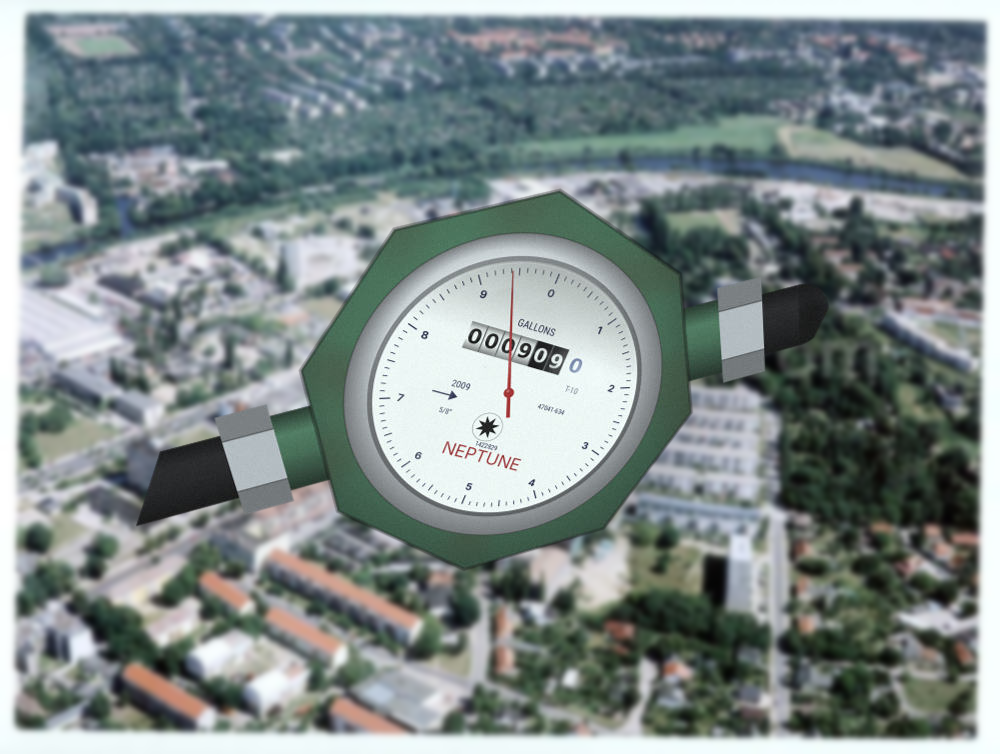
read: **9089.4** gal
